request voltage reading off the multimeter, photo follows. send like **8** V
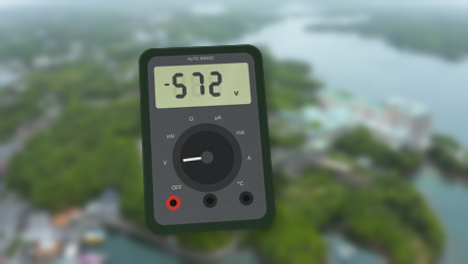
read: **-572** V
